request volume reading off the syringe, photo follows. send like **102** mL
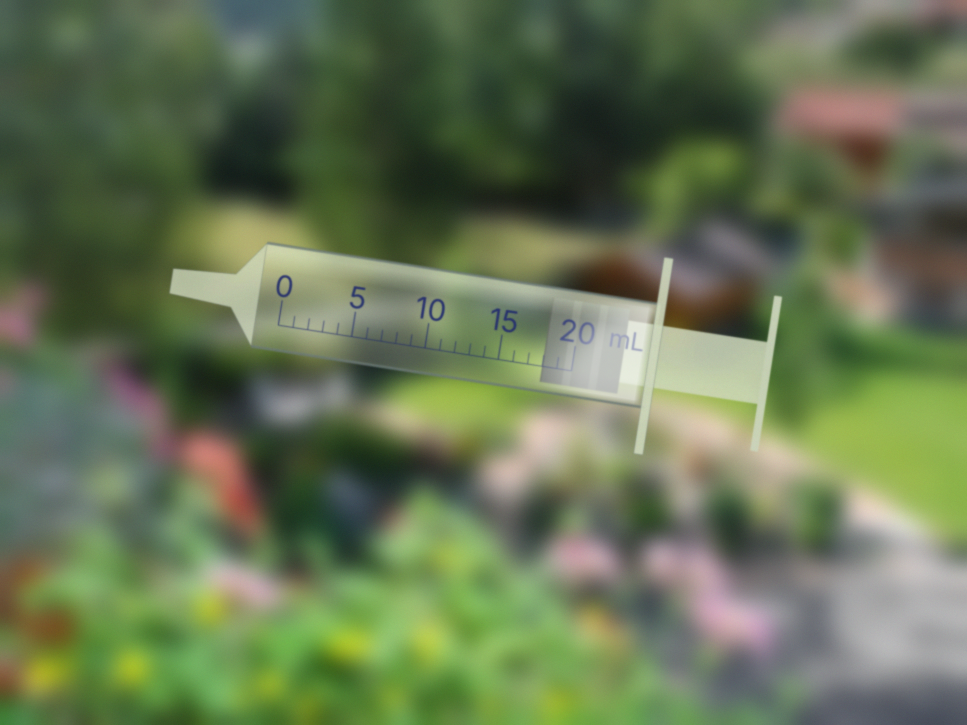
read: **18** mL
